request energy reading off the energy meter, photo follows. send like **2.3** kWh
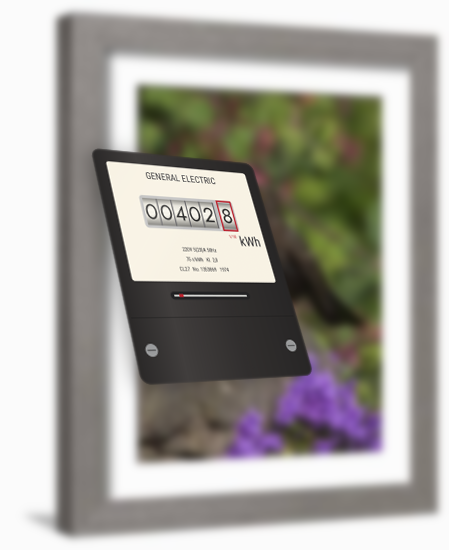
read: **402.8** kWh
